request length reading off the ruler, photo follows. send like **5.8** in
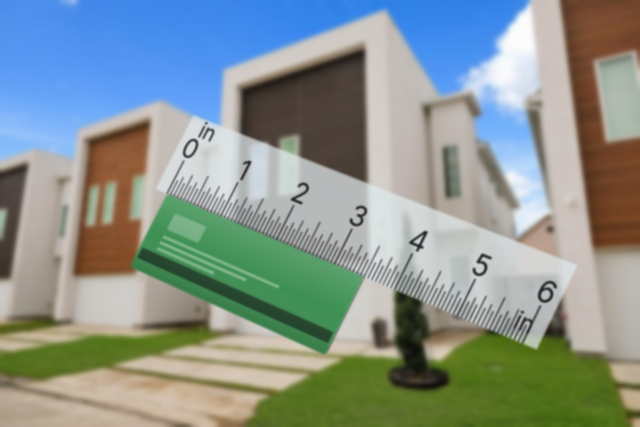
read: **3.5** in
